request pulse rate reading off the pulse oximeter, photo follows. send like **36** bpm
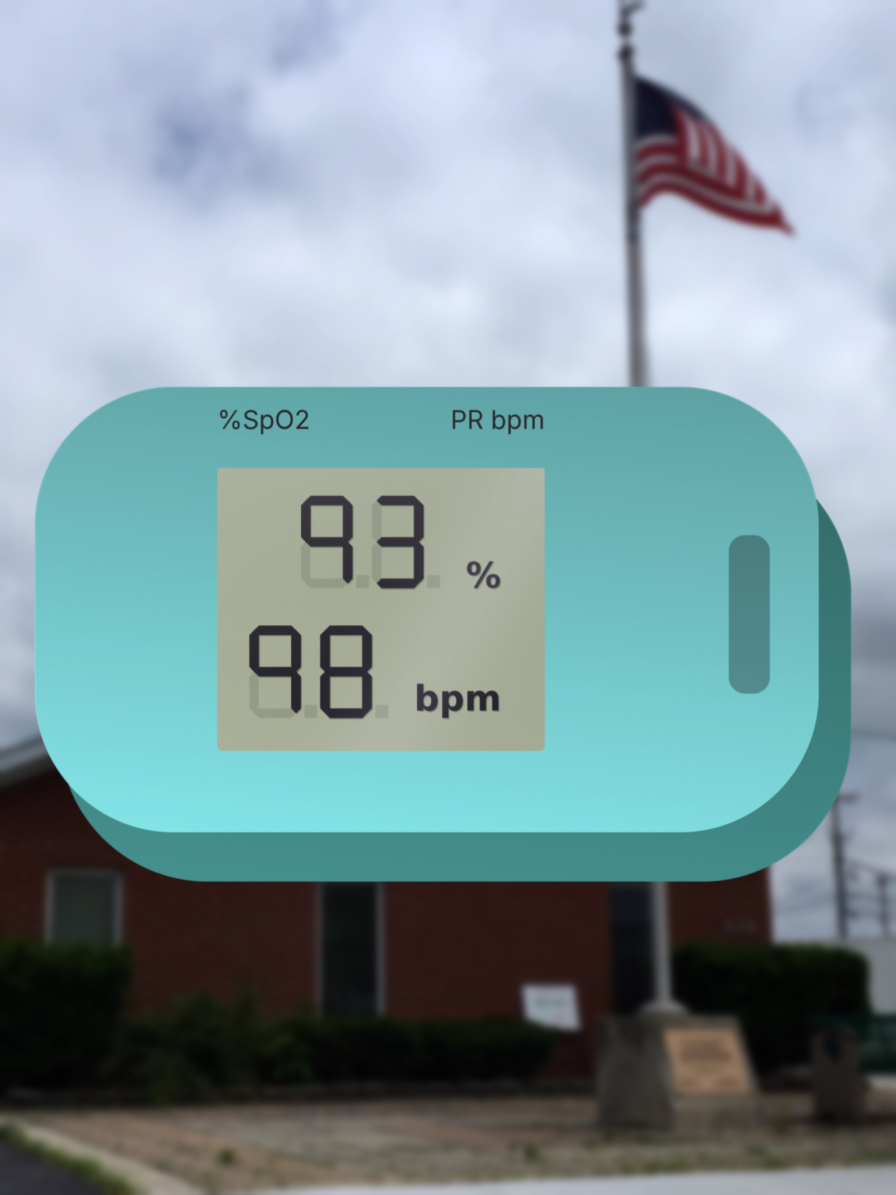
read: **98** bpm
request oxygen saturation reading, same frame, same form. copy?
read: **93** %
